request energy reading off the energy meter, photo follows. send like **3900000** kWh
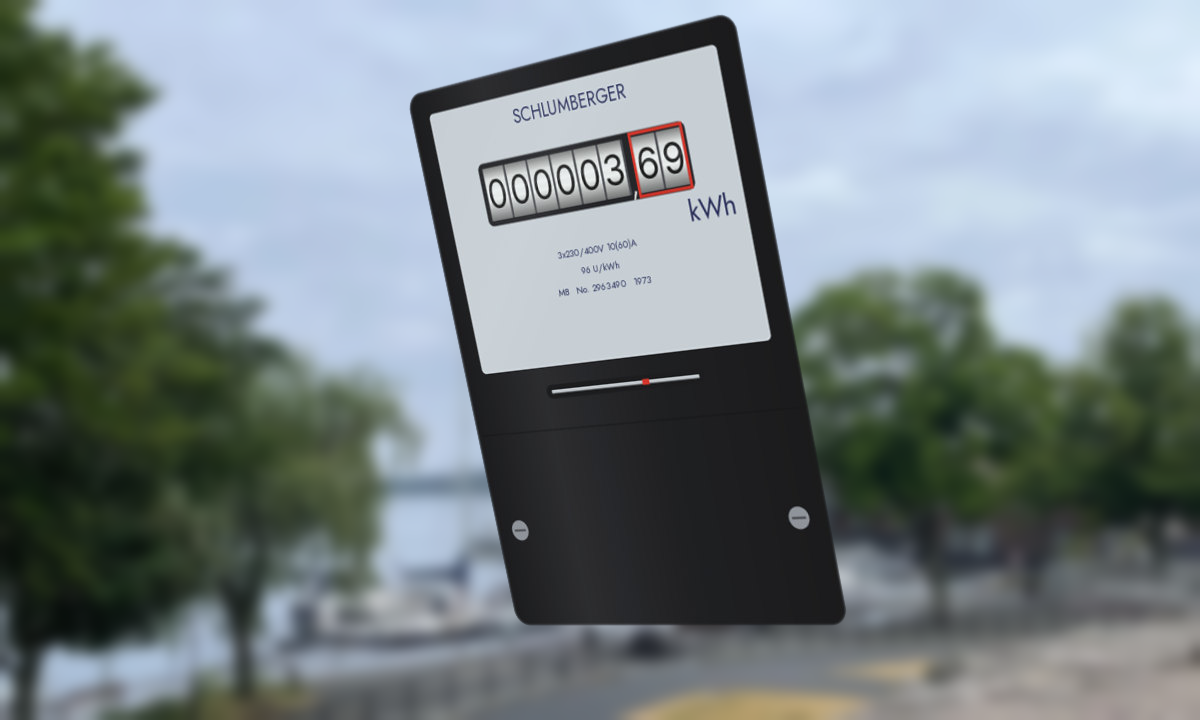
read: **3.69** kWh
